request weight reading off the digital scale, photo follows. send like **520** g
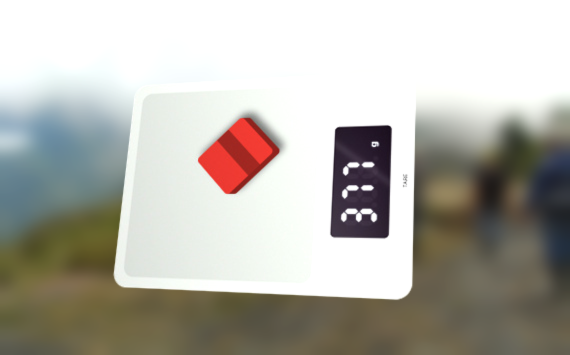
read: **377** g
